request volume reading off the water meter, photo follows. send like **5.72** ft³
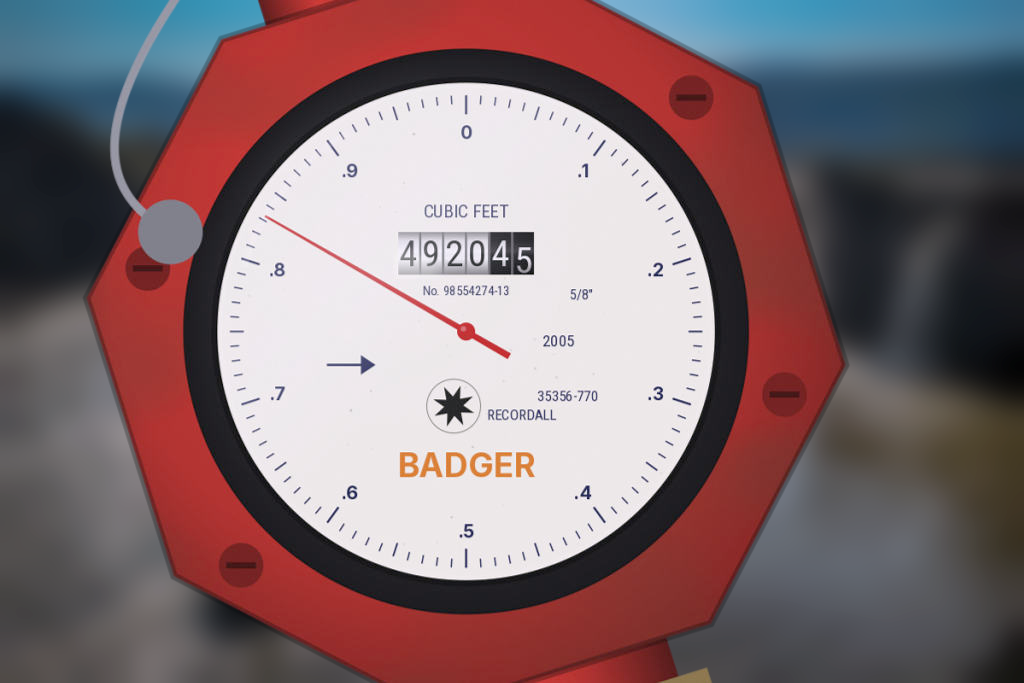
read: **492044.83** ft³
